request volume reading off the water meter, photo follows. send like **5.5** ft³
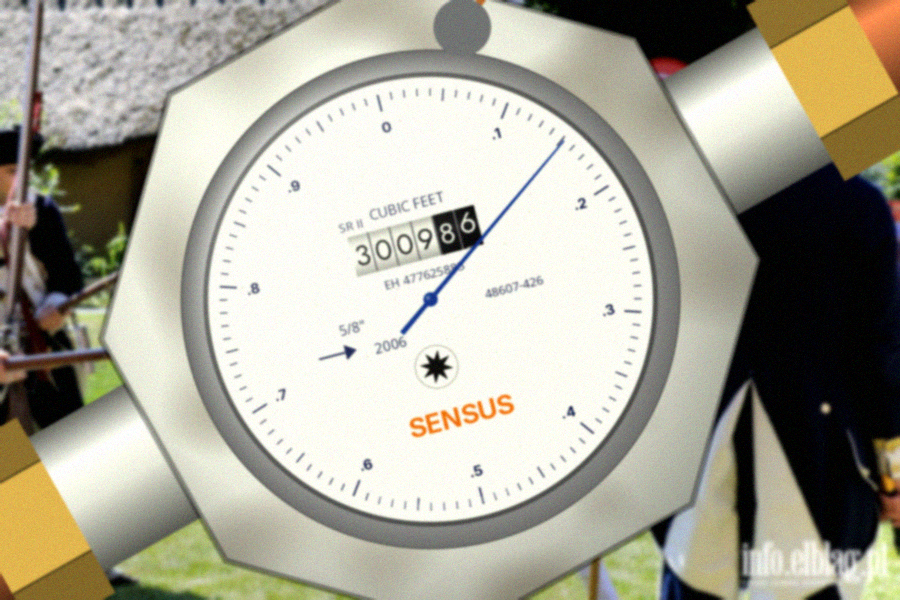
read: **300986.15** ft³
